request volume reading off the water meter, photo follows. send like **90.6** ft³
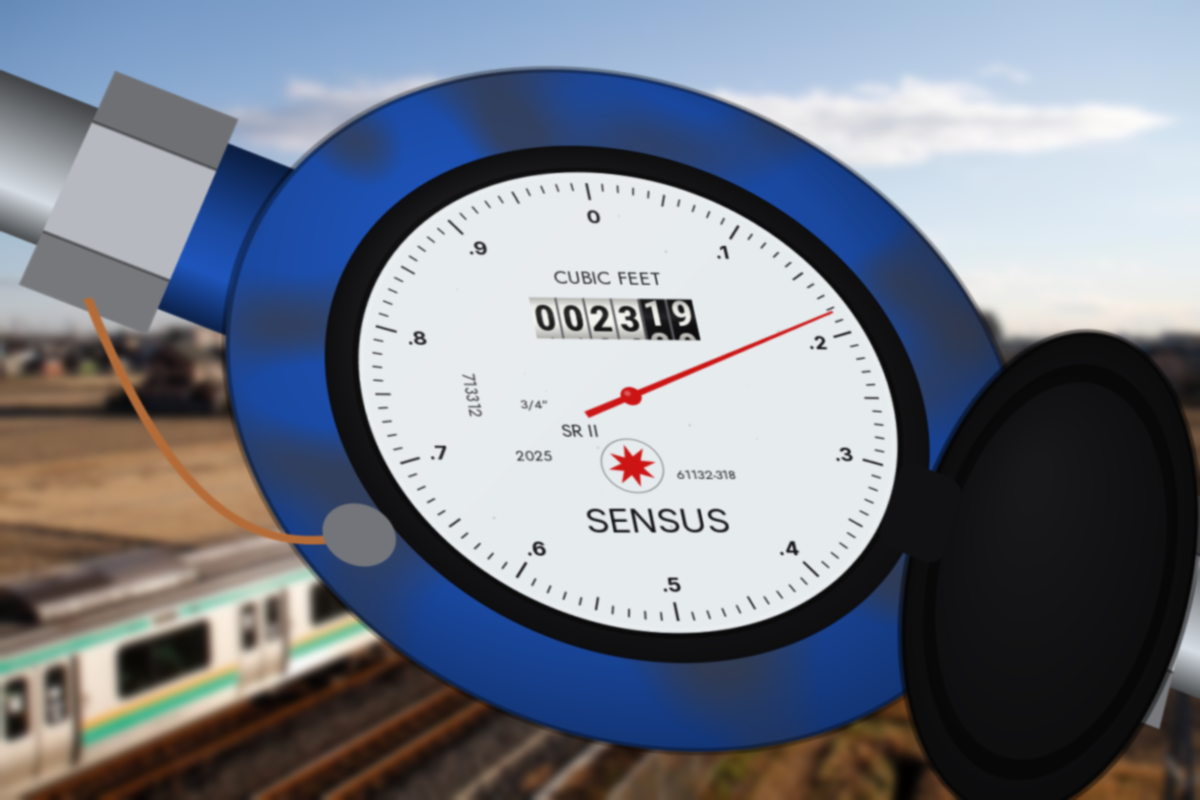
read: **2319.18** ft³
